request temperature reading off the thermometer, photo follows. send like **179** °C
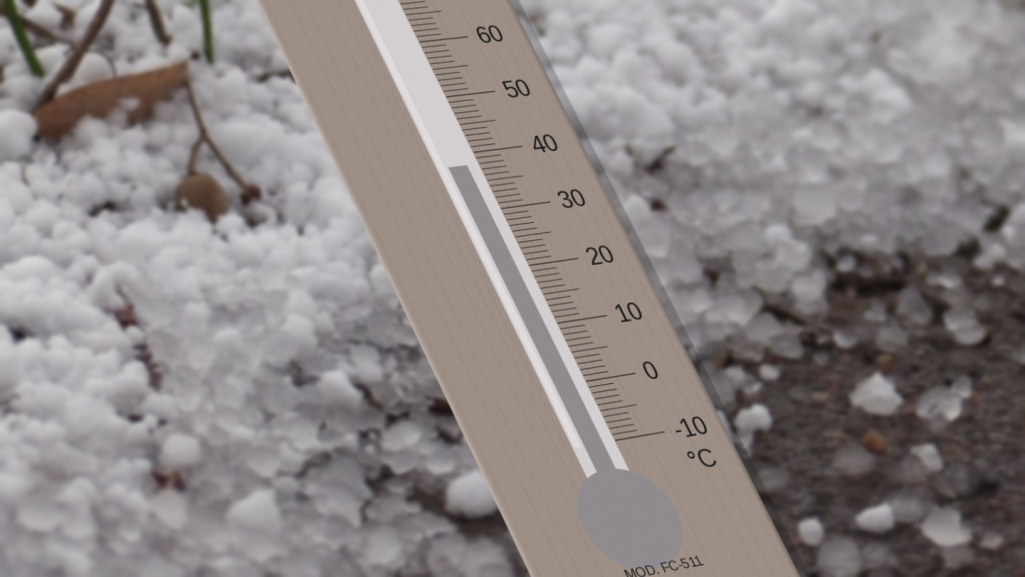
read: **38** °C
